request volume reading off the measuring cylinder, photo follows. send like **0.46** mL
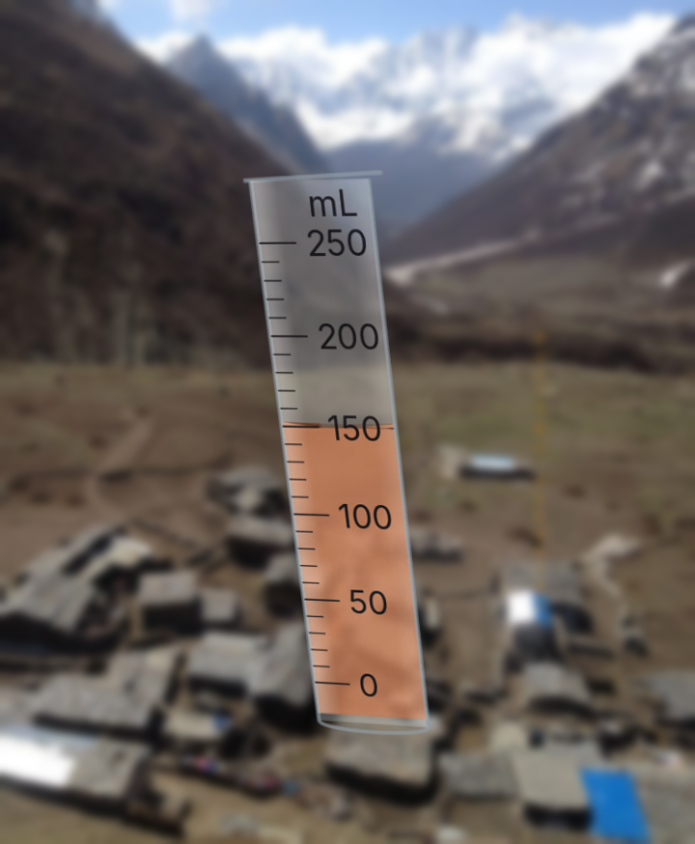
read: **150** mL
